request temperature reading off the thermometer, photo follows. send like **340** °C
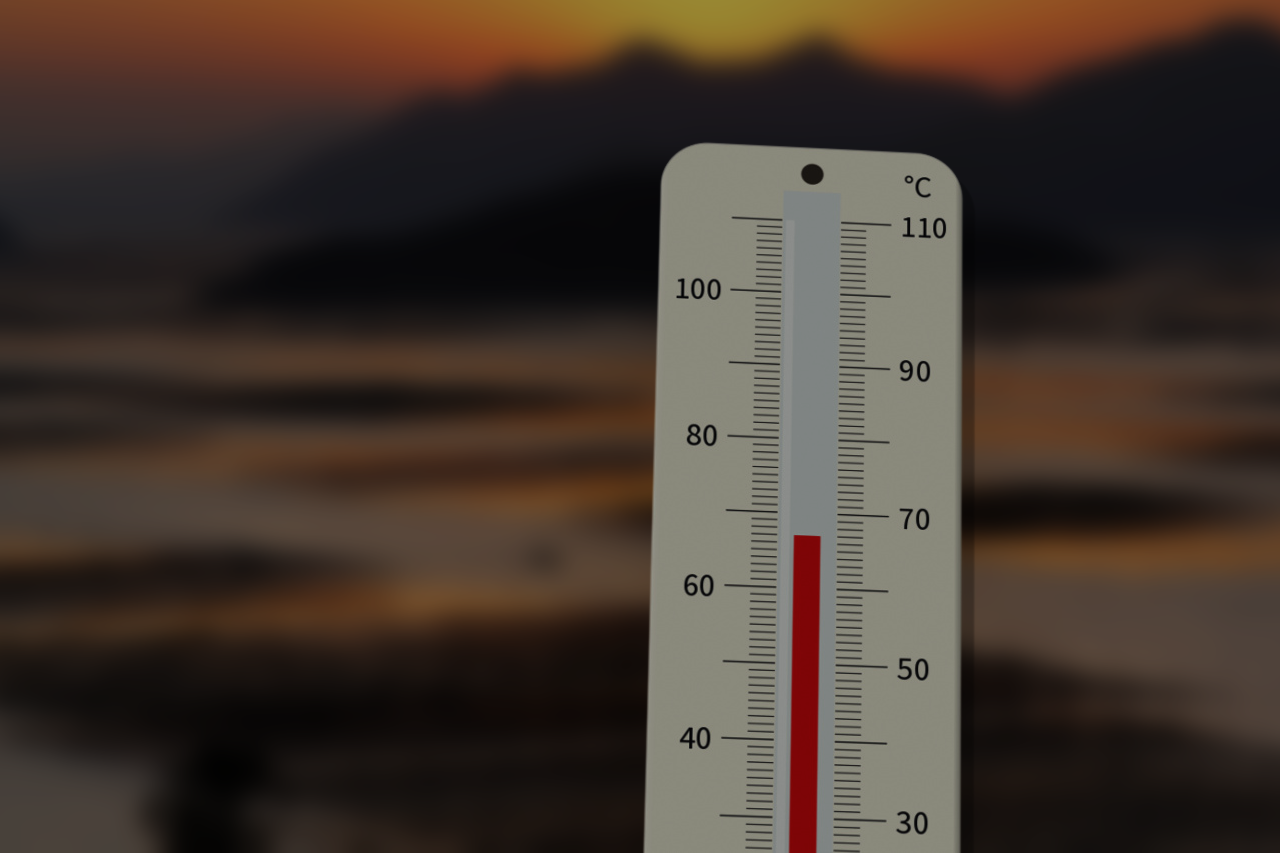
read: **67** °C
